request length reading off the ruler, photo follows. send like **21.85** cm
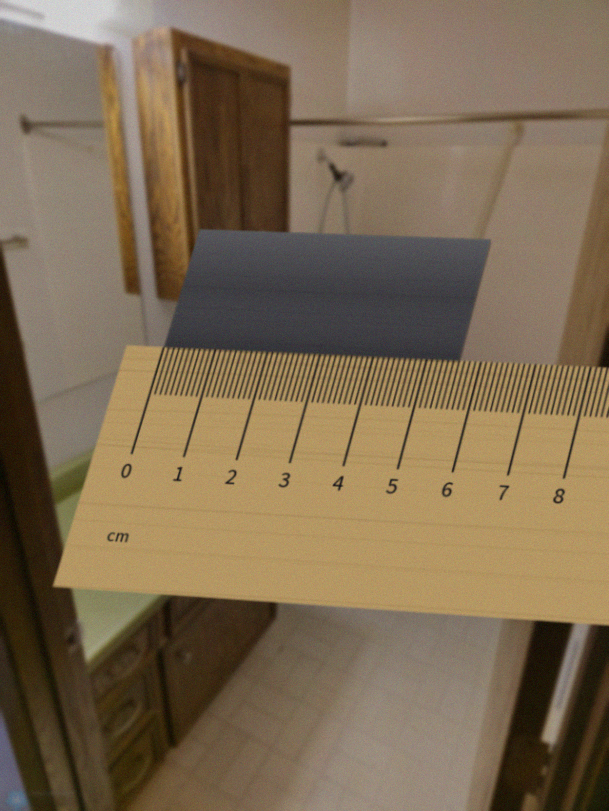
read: **5.6** cm
